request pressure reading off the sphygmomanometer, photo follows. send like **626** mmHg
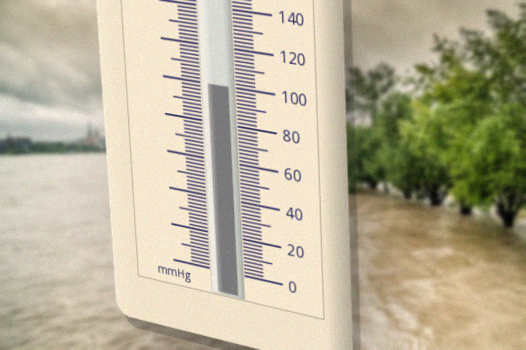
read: **100** mmHg
